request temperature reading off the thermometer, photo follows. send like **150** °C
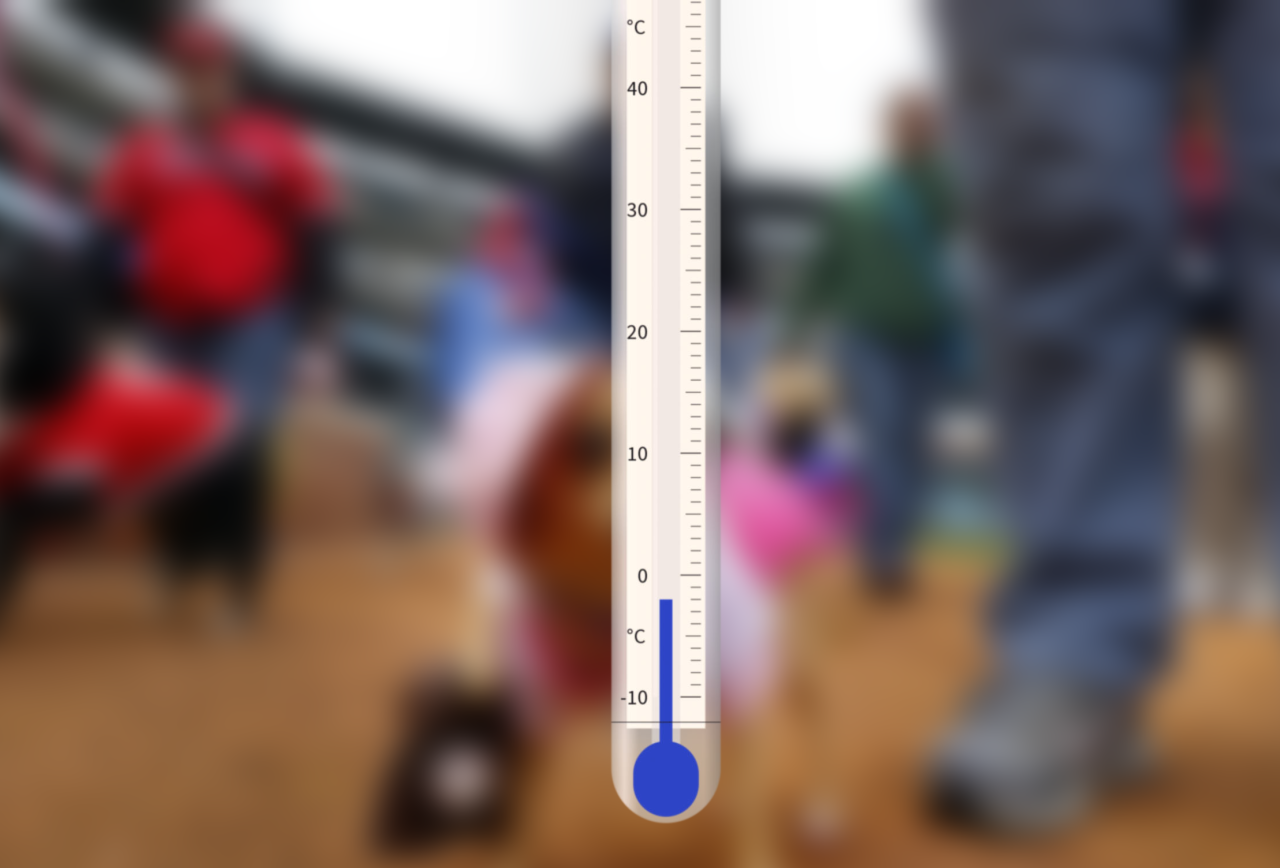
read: **-2** °C
